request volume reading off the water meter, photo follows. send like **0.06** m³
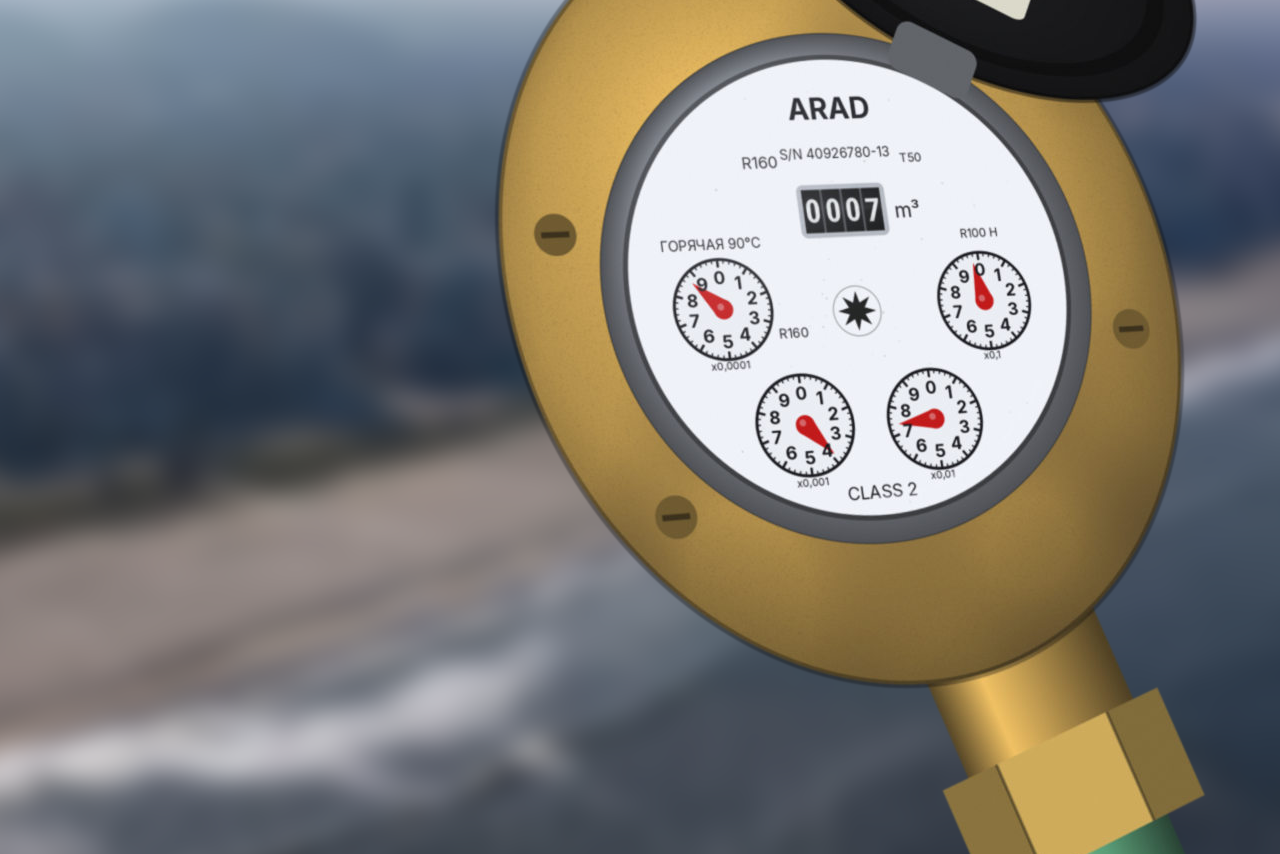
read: **6.9738** m³
